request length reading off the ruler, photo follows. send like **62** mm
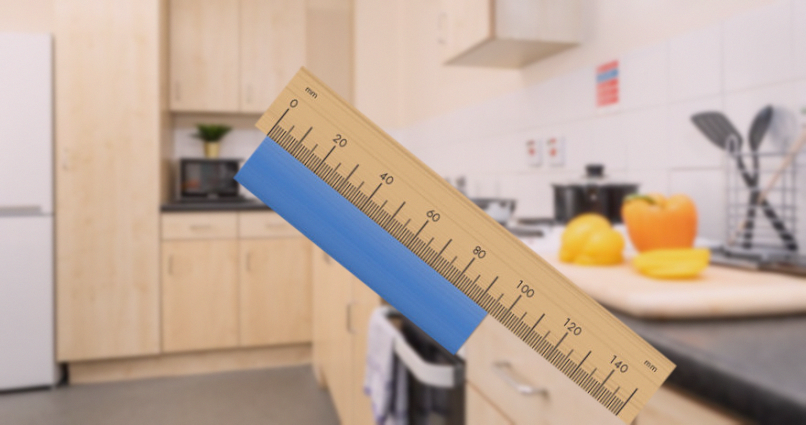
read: **95** mm
